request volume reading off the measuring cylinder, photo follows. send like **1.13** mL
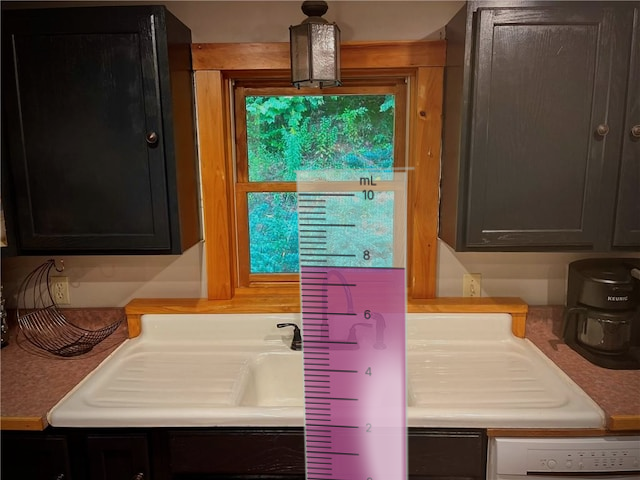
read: **7.6** mL
